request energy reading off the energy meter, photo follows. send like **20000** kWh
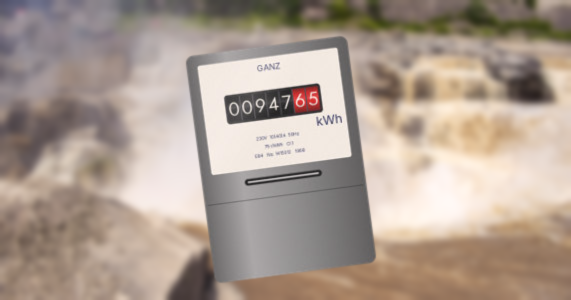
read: **947.65** kWh
